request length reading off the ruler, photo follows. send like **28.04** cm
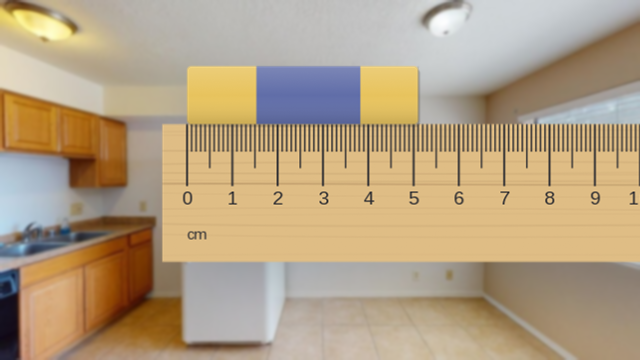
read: **5.1** cm
